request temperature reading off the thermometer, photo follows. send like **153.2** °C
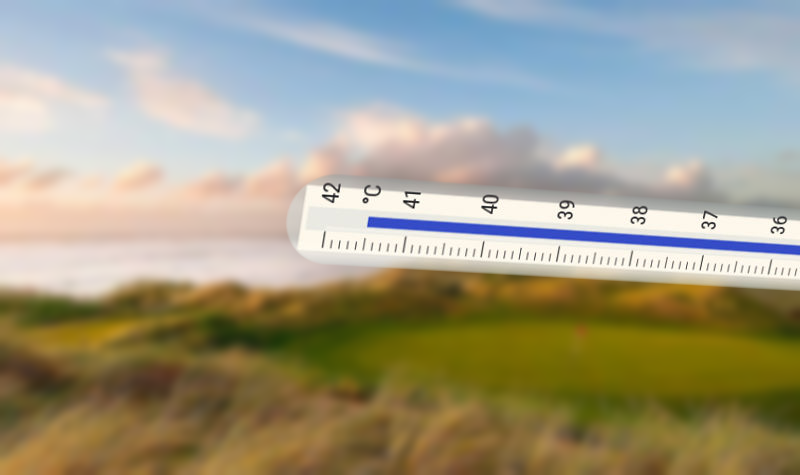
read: **41.5** °C
